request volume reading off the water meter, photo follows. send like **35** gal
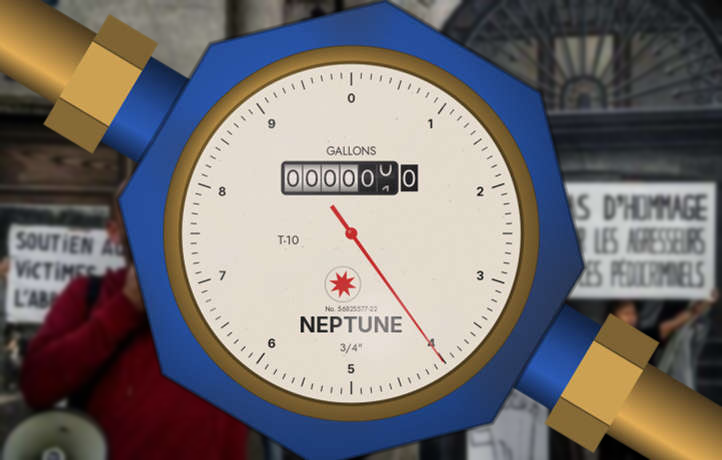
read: **4.0** gal
